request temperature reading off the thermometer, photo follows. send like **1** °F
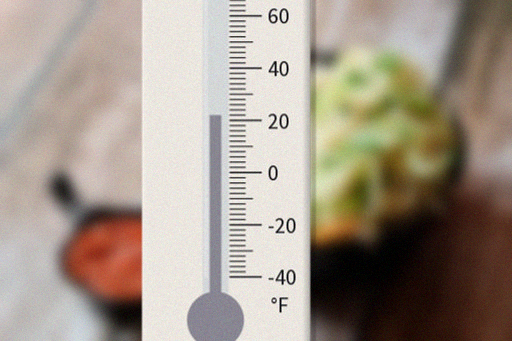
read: **22** °F
